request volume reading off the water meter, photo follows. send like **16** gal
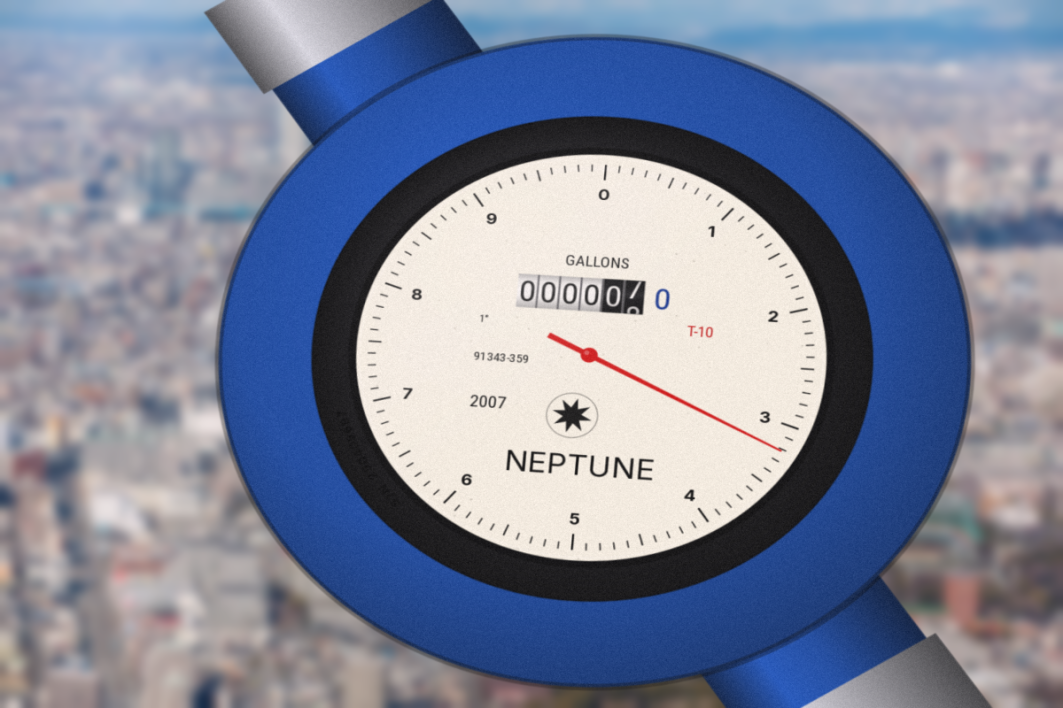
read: **73.2** gal
